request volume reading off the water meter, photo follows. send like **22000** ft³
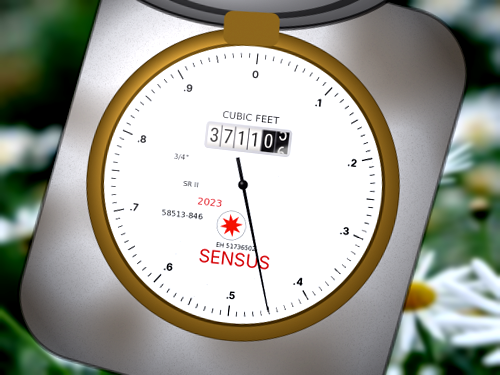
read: **371105.45** ft³
